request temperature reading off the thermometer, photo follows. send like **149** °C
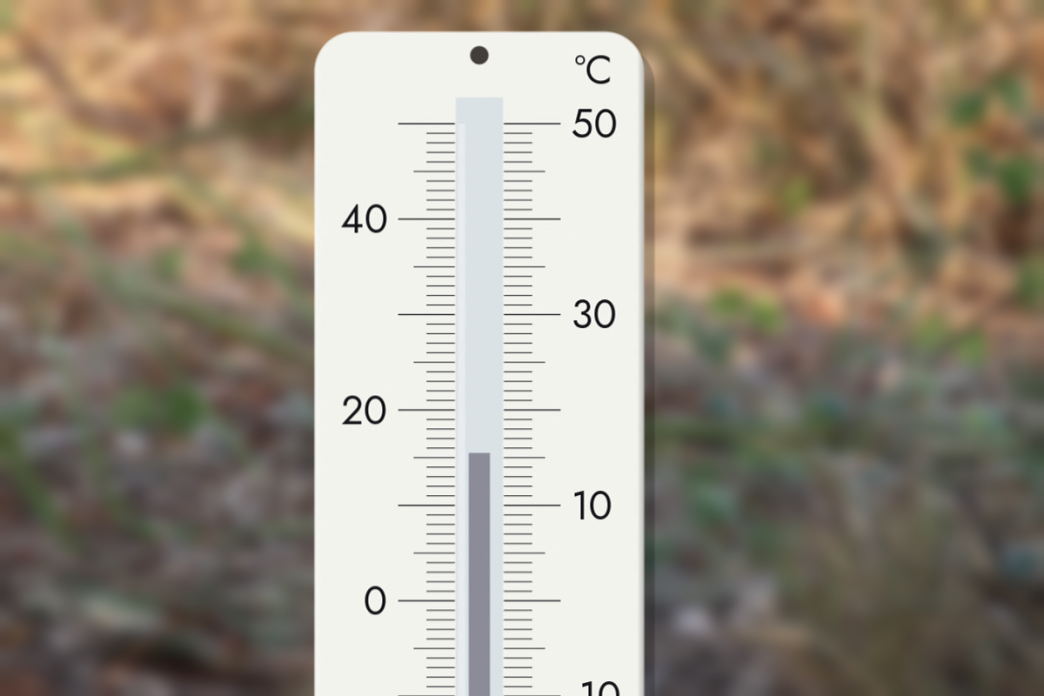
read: **15.5** °C
